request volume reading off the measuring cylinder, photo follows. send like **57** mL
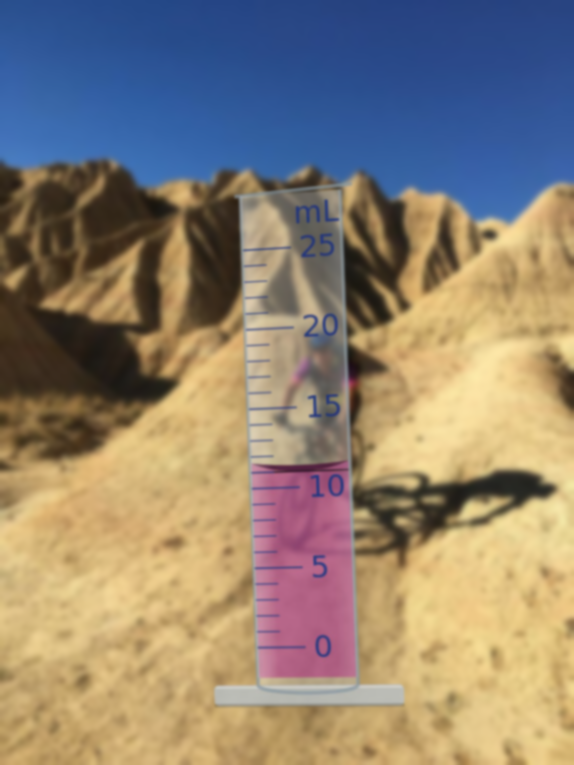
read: **11** mL
